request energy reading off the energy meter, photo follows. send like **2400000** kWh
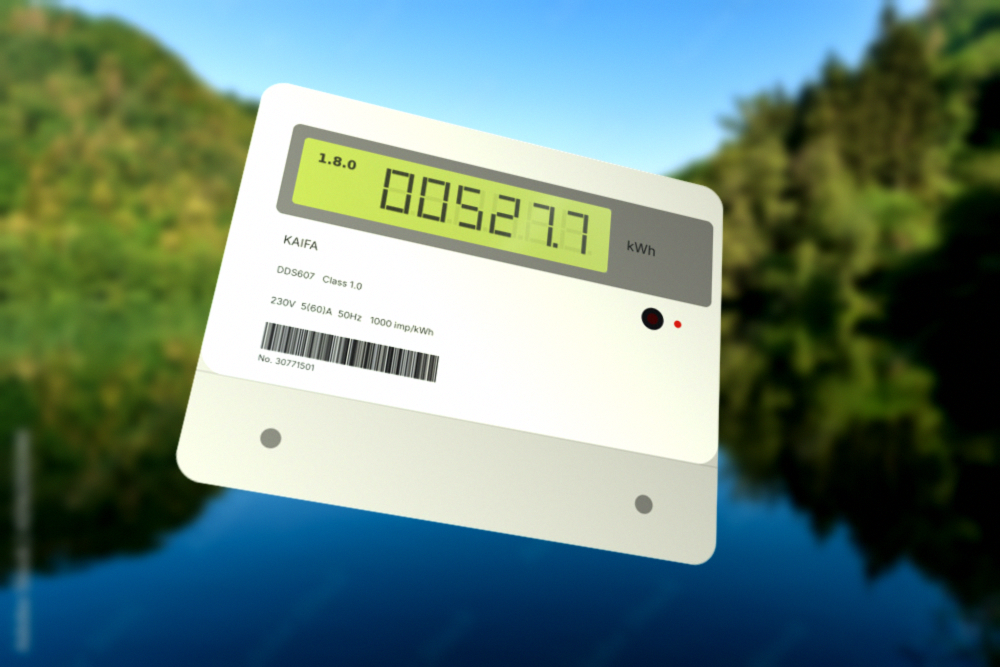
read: **527.7** kWh
